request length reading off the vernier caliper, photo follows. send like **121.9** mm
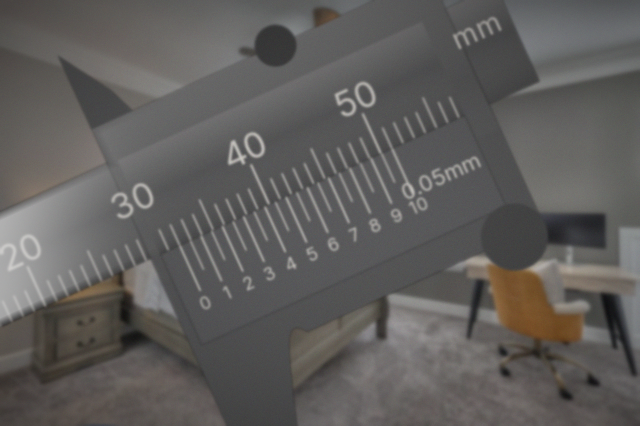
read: **32.0** mm
